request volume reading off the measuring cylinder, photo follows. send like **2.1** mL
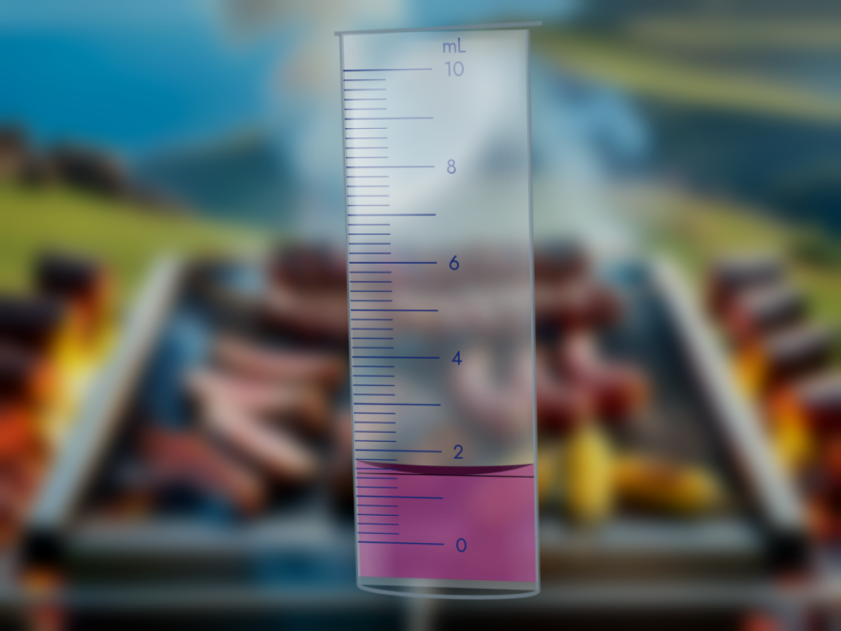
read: **1.5** mL
